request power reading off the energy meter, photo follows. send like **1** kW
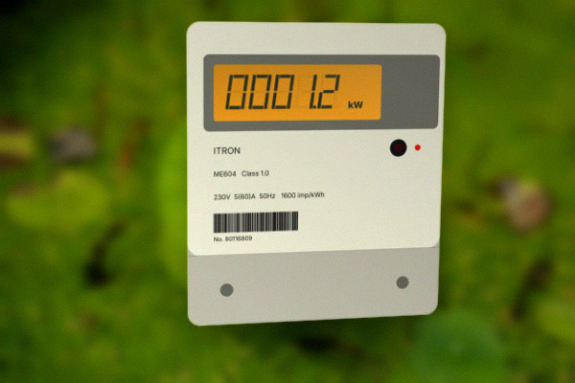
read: **1.2** kW
